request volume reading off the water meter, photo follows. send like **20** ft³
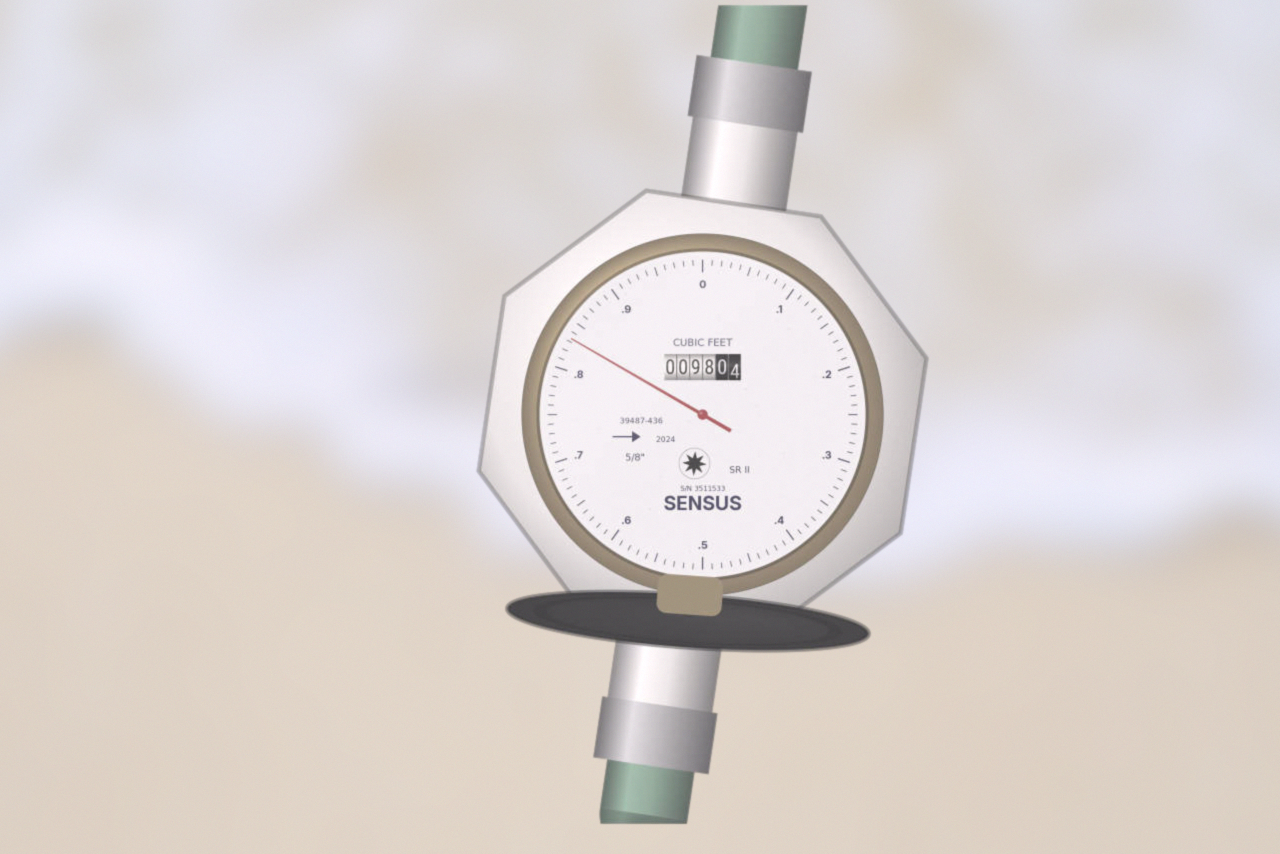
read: **9803.83** ft³
